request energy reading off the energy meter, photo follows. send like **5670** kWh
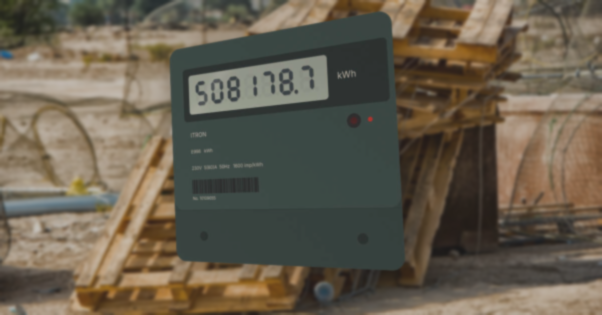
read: **508178.7** kWh
